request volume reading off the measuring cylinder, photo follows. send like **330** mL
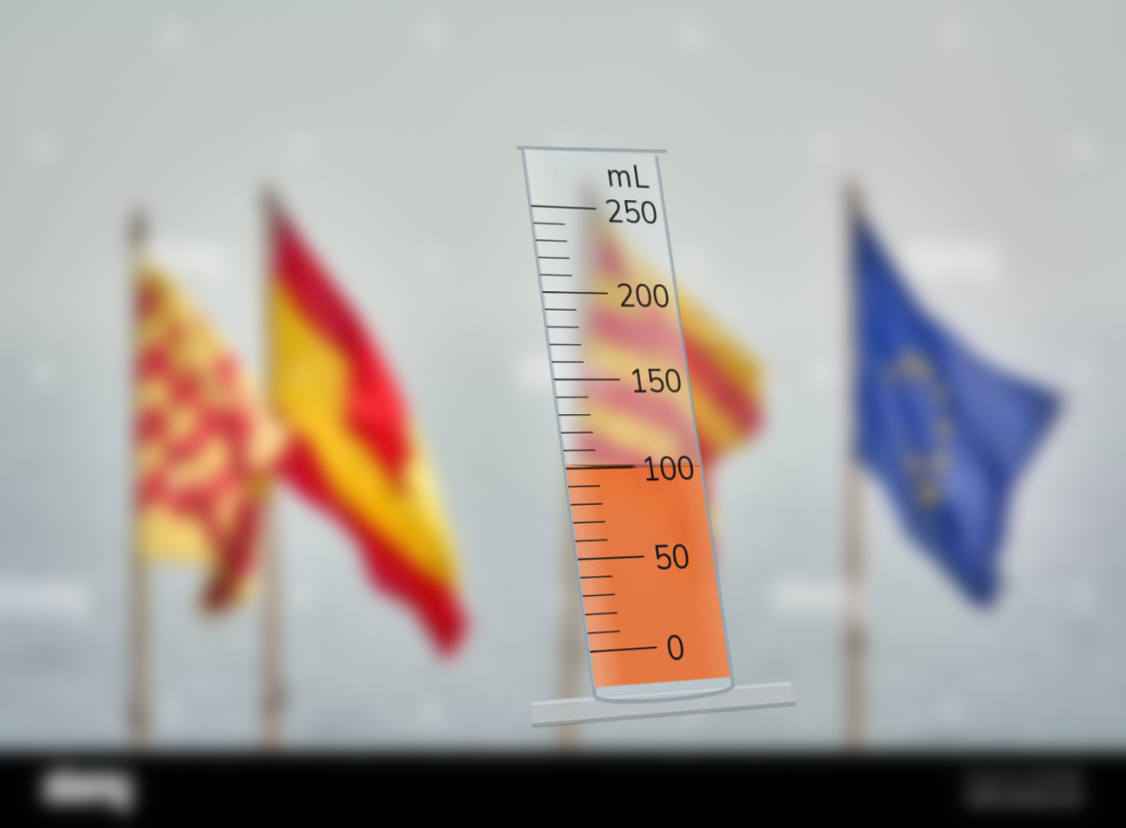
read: **100** mL
